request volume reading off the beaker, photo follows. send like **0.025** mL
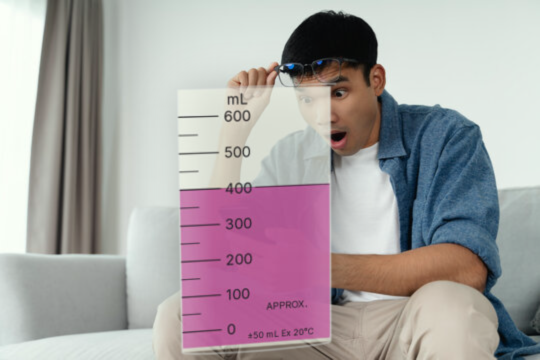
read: **400** mL
